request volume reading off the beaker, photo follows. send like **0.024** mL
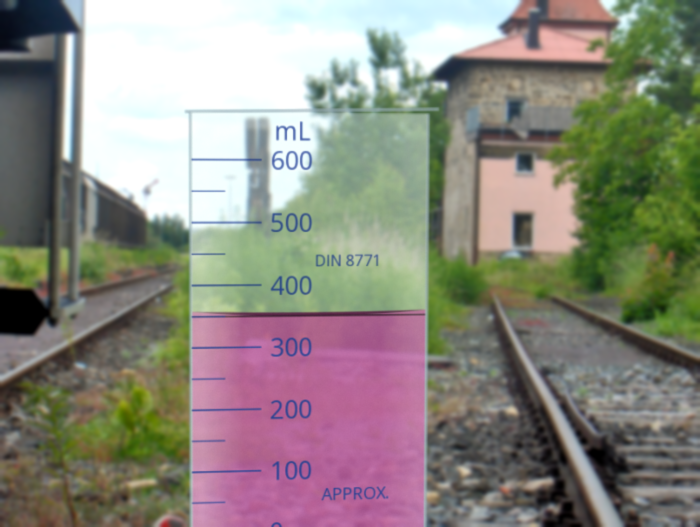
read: **350** mL
